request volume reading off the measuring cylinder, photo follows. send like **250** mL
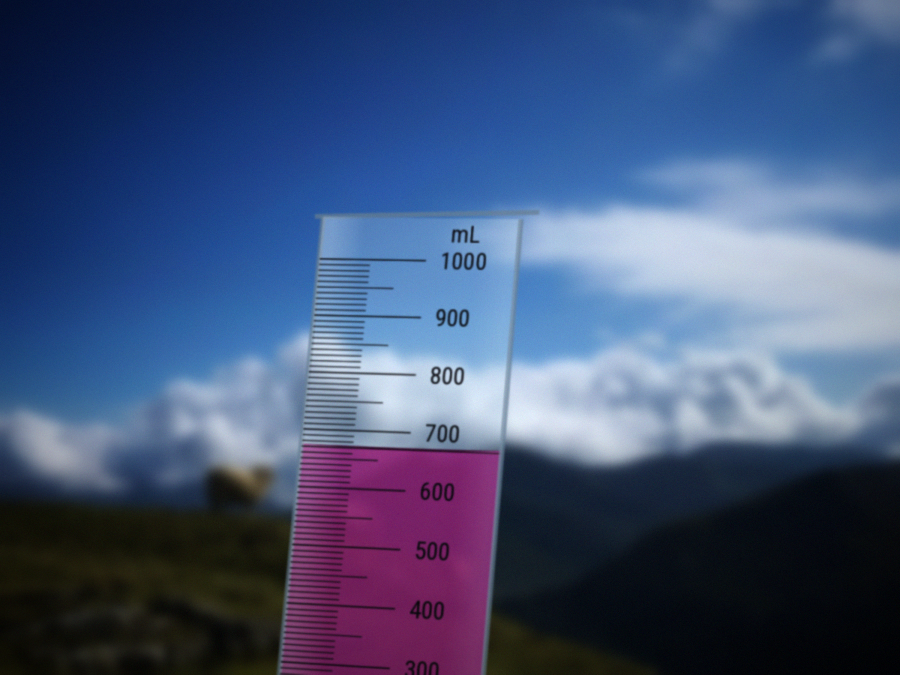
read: **670** mL
